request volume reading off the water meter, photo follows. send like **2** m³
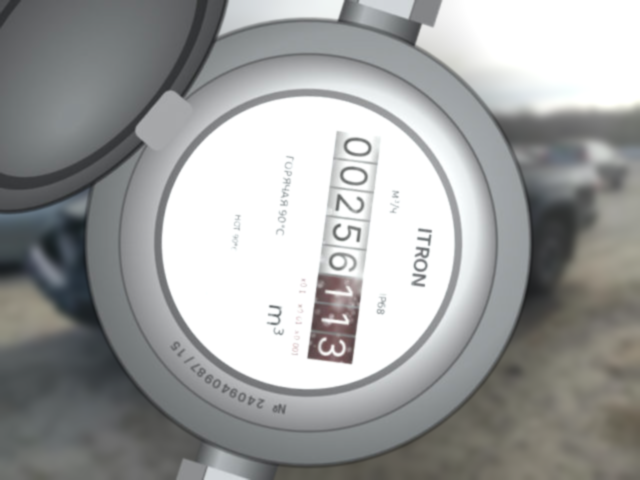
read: **256.113** m³
